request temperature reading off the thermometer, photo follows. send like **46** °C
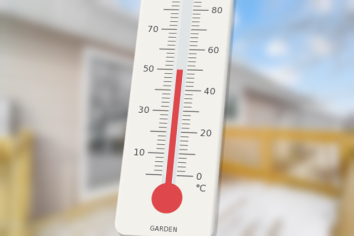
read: **50** °C
